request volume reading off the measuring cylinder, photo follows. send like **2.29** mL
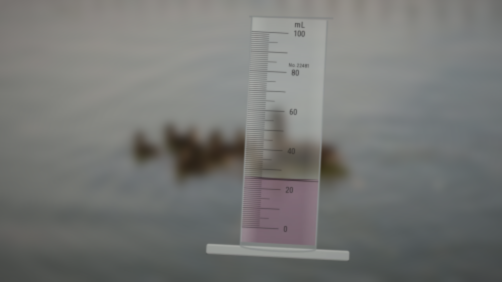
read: **25** mL
